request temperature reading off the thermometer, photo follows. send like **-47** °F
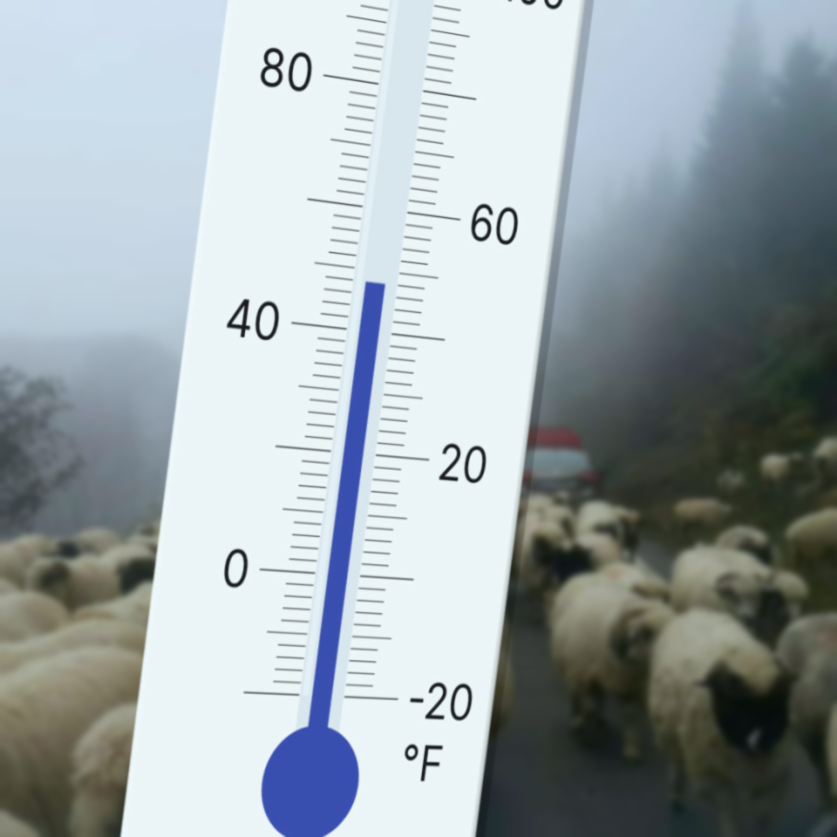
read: **48** °F
